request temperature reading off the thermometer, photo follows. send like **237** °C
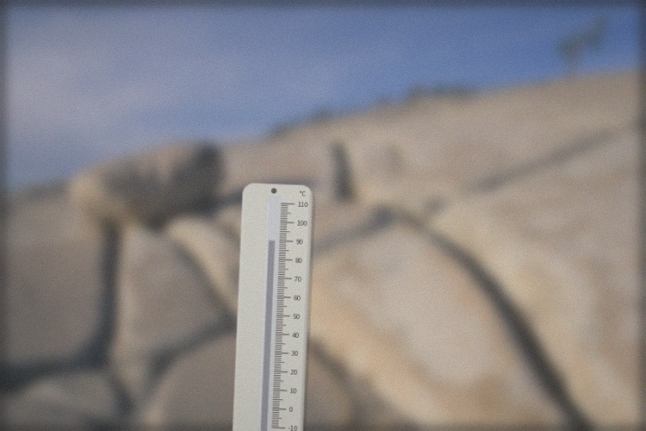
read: **90** °C
